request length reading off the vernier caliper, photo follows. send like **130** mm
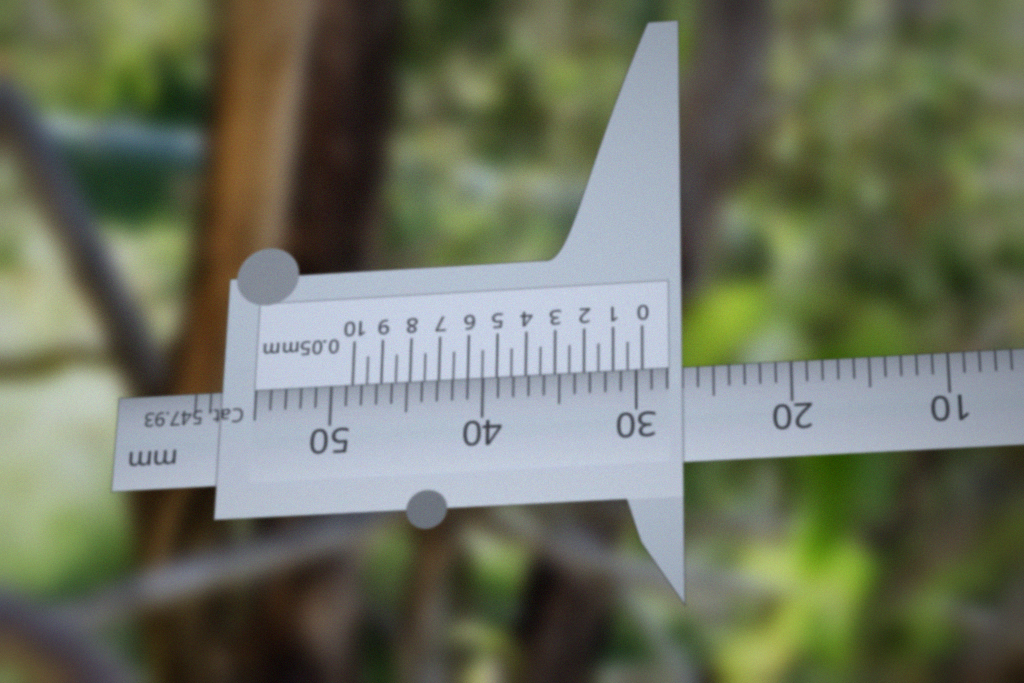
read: **29.6** mm
